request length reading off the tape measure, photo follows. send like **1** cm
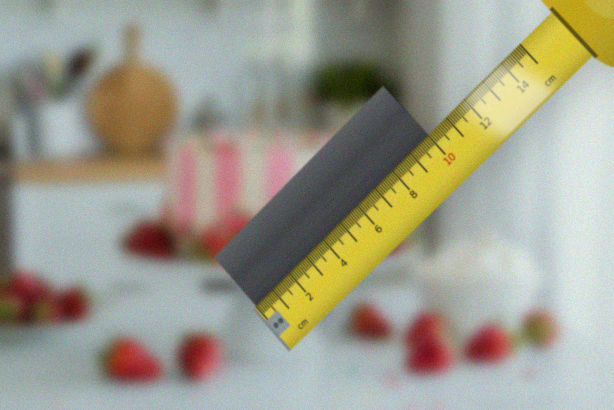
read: **10** cm
